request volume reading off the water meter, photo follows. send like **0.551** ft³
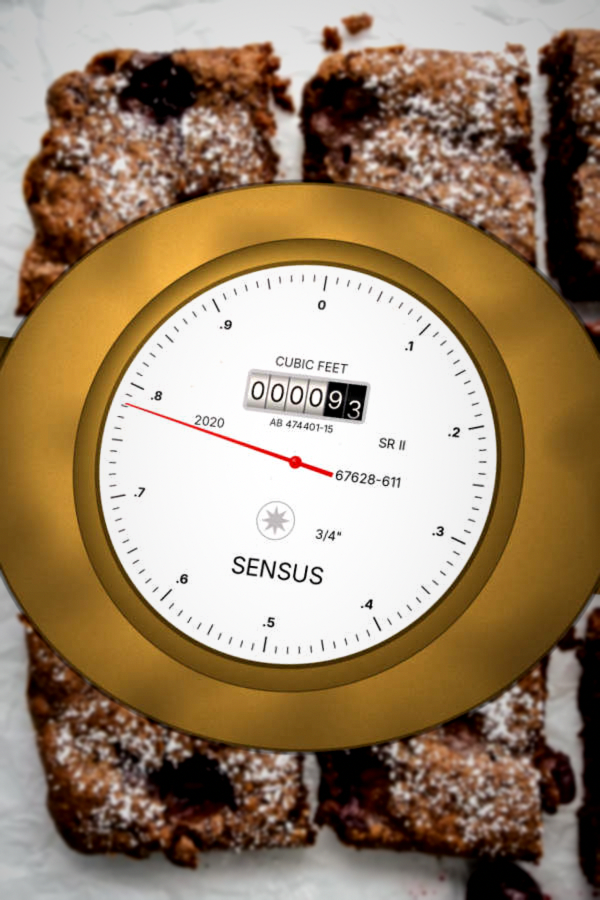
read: **92.78** ft³
